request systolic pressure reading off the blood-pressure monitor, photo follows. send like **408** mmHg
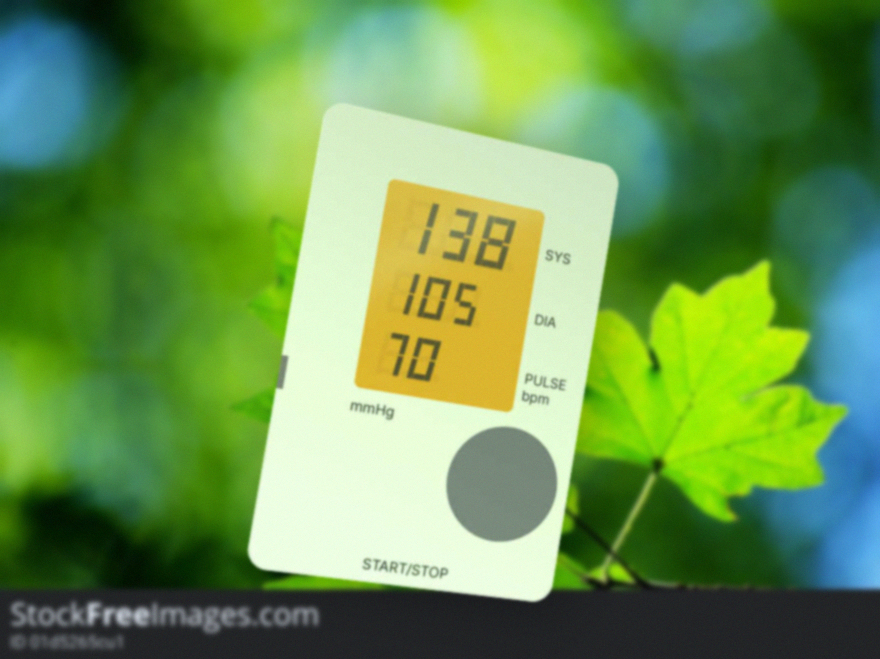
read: **138** mmHg
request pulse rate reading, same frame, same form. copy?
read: **70** bpm
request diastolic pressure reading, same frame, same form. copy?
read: **105** mmHg
